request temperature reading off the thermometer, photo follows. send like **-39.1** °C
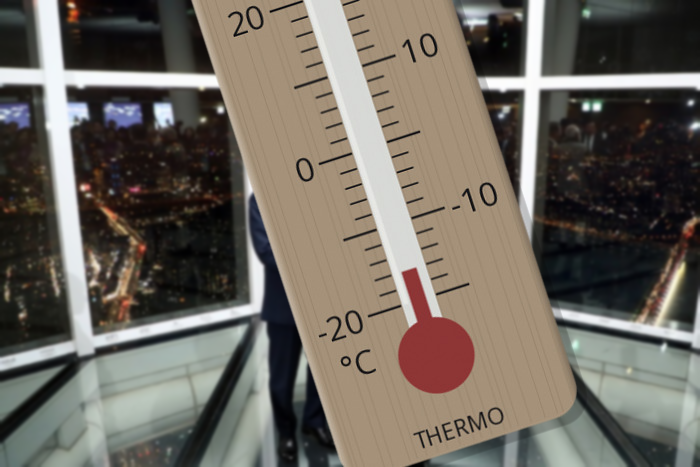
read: **-16** °C
